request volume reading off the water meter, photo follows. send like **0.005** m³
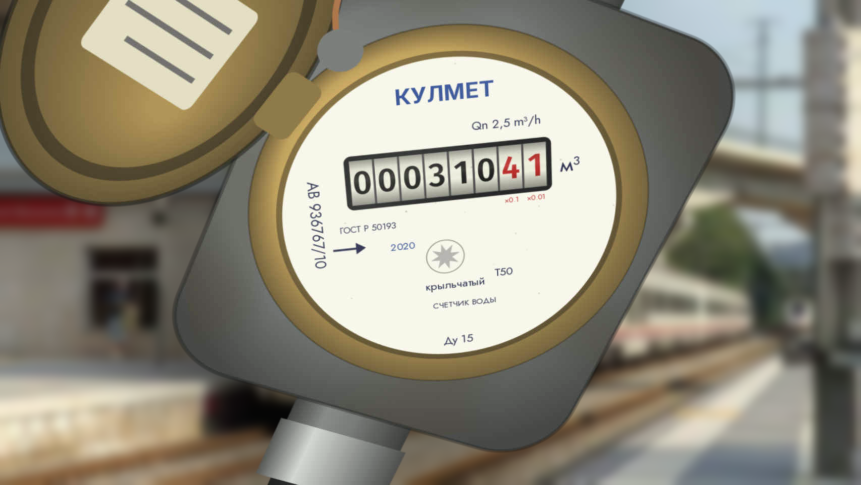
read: **310.41** m³
